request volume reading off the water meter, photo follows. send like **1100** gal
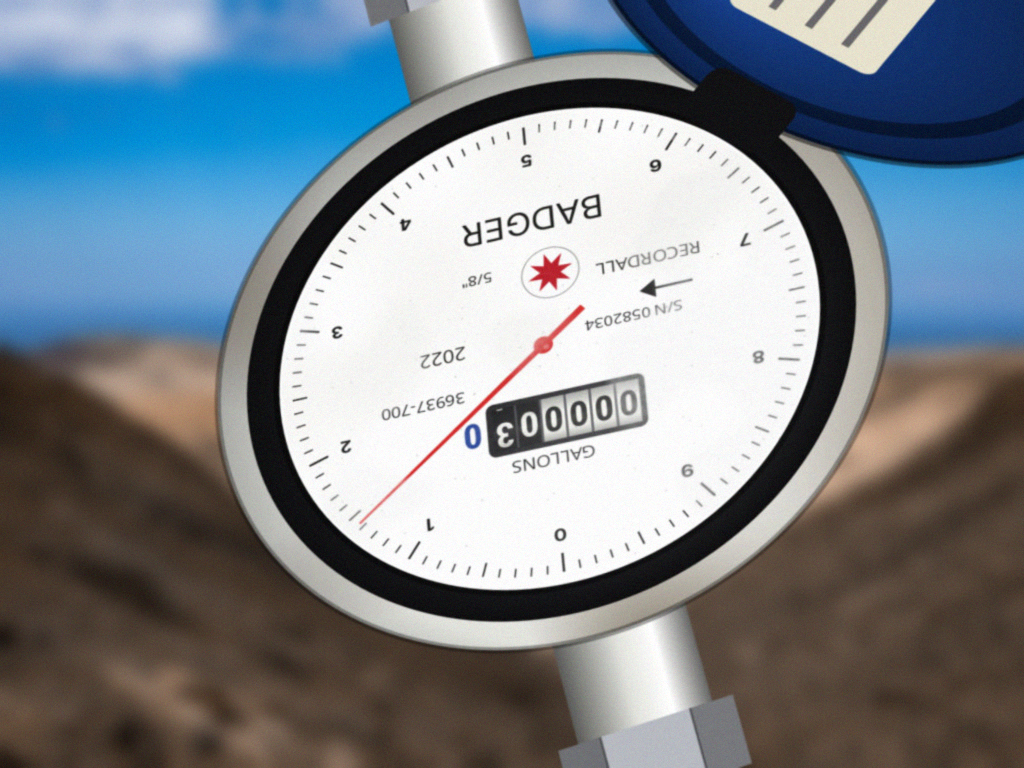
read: **31.4** gal
